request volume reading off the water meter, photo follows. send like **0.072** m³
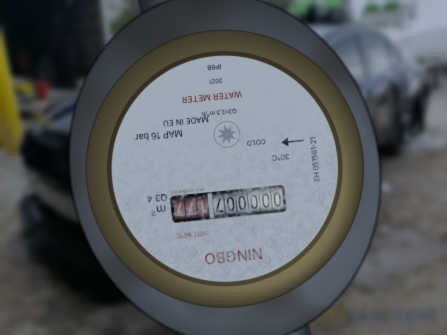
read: **7.177** m³
